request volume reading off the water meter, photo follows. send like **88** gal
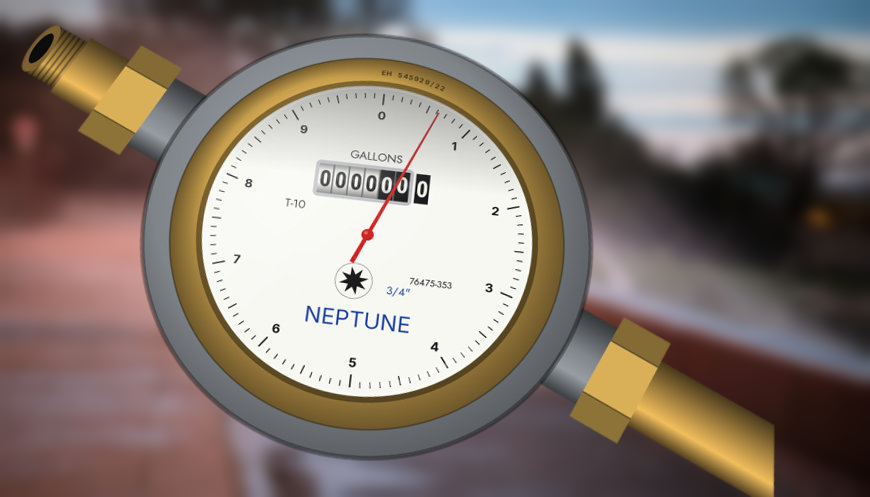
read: **0.6** gal
